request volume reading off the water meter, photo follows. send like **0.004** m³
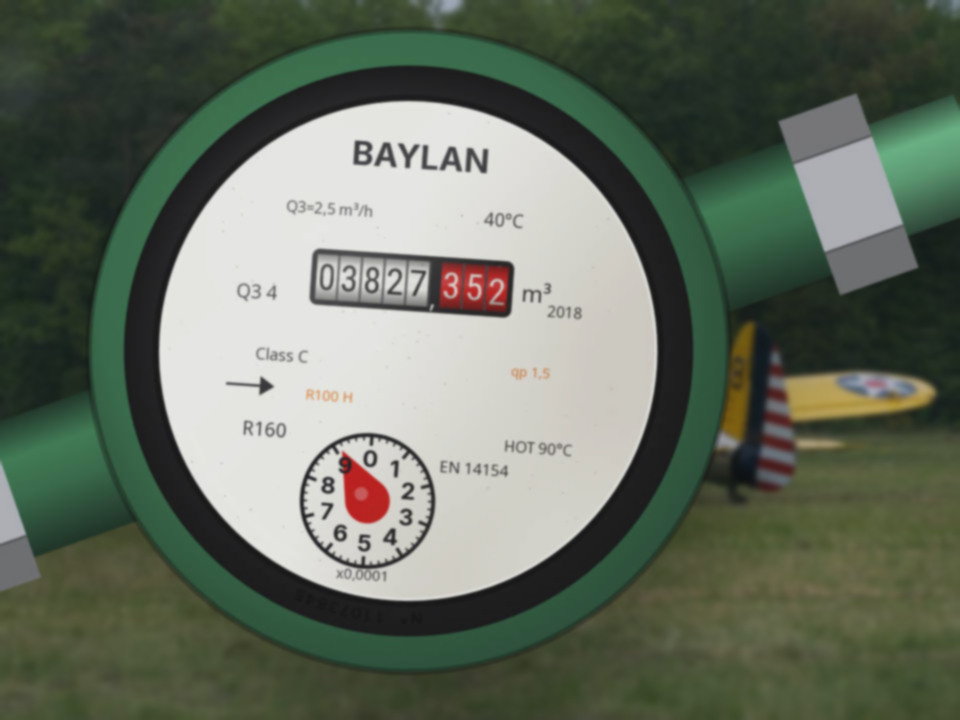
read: **3827.3519** m³
